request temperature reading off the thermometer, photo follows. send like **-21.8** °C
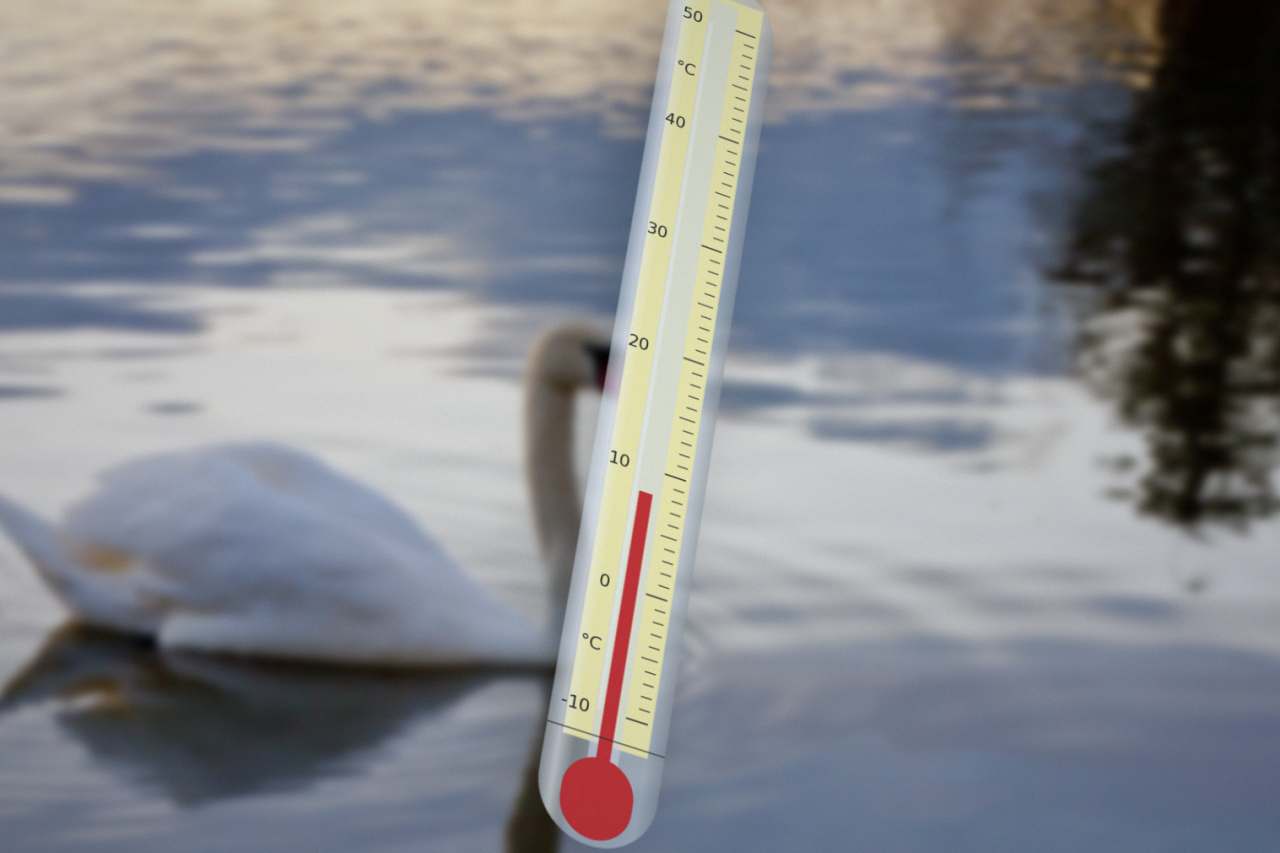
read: **8** °C
